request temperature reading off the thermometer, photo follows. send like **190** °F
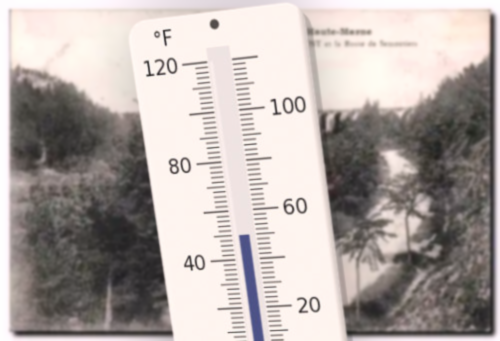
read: **50** °F
